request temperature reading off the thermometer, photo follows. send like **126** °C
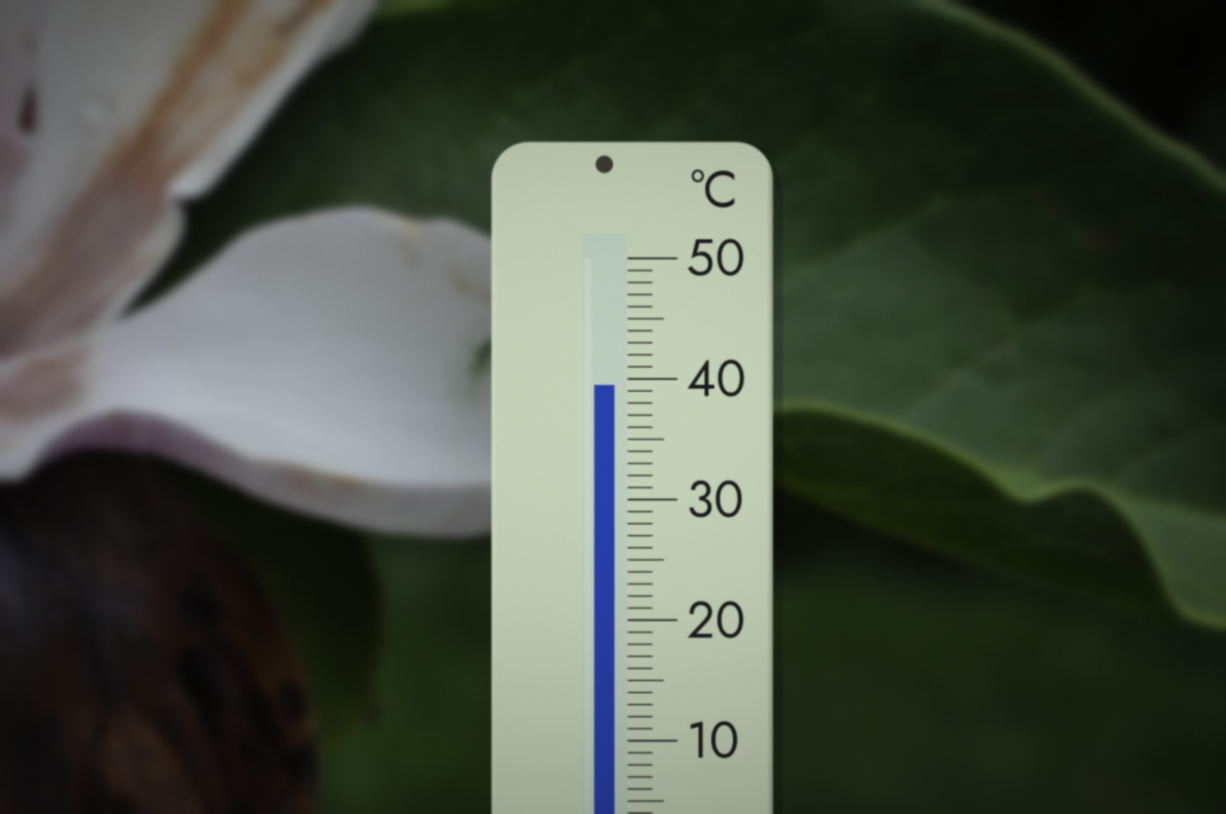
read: **39.5** °C
